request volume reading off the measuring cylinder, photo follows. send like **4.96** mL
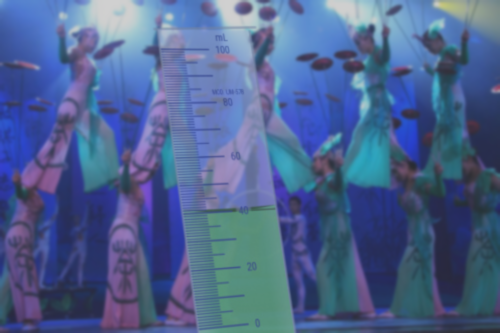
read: **40** mL
